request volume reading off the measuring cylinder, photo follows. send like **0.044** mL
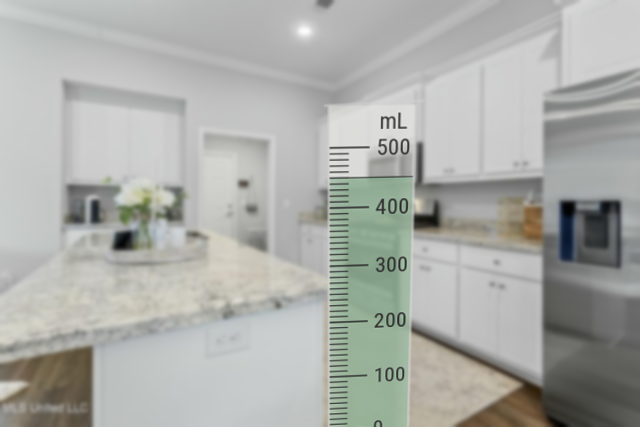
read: **450** mL
